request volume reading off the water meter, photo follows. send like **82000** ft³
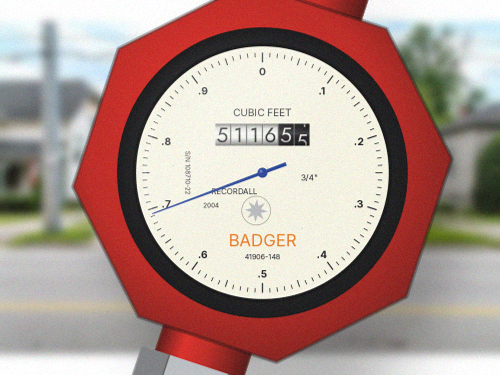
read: **511654.69** ft³
